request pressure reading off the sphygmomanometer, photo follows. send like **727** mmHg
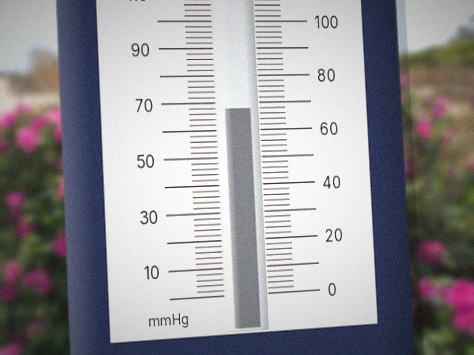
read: **68** mmHg
